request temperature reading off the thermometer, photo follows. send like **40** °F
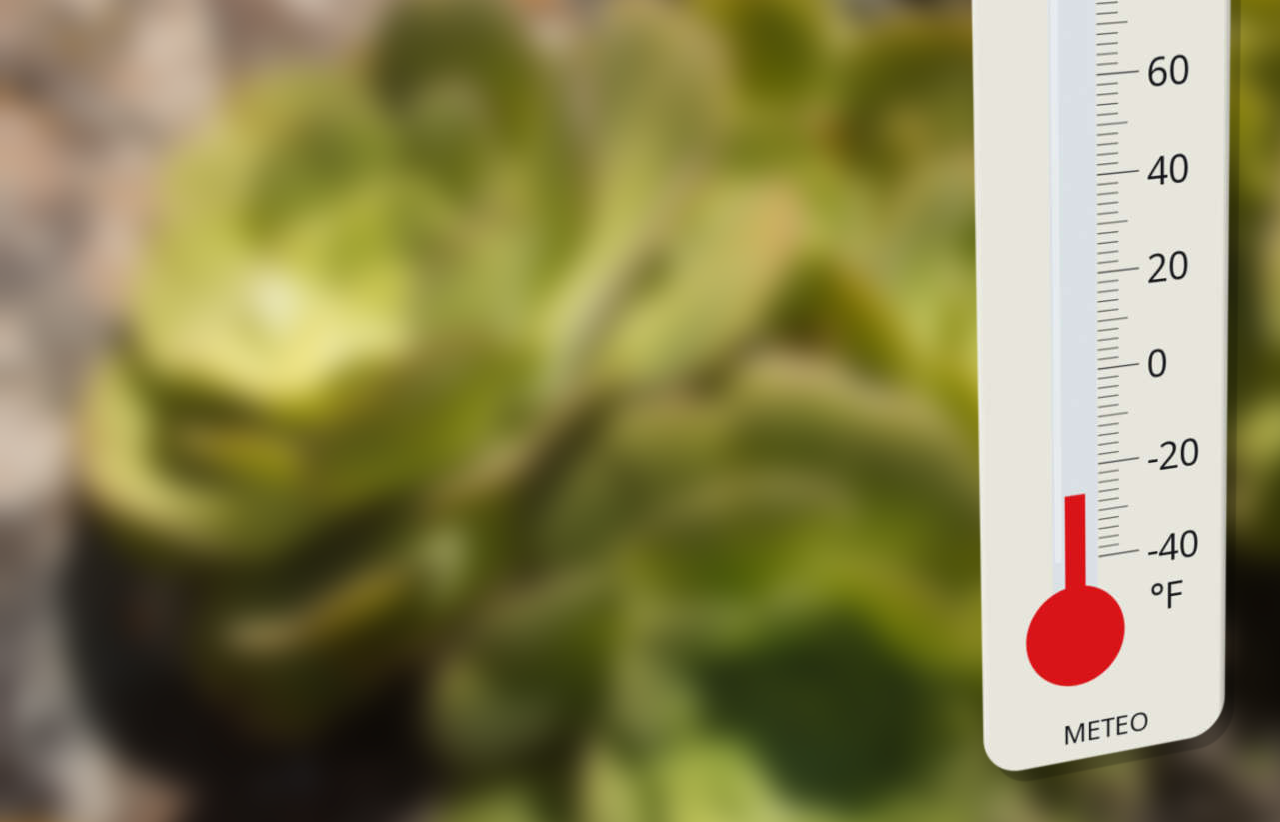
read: **-26** °F
